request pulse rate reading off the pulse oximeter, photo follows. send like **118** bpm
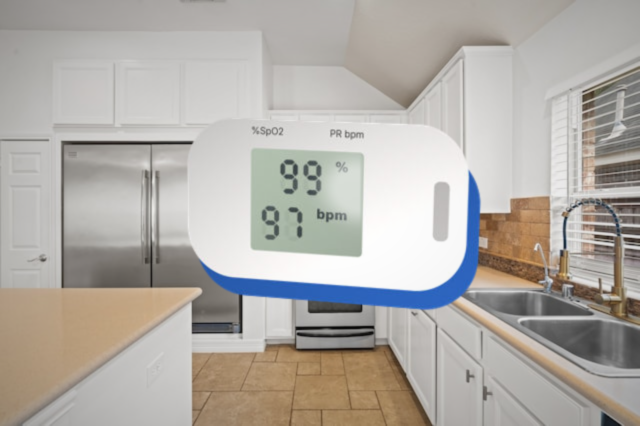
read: **97** bpm
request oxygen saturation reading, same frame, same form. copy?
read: **99** %
